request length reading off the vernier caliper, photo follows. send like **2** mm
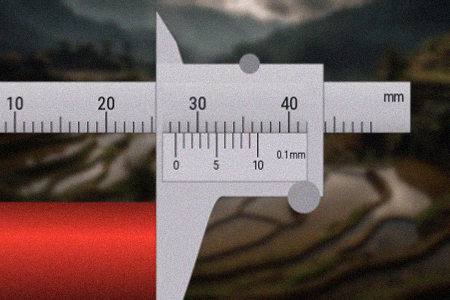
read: **27.6** mm
